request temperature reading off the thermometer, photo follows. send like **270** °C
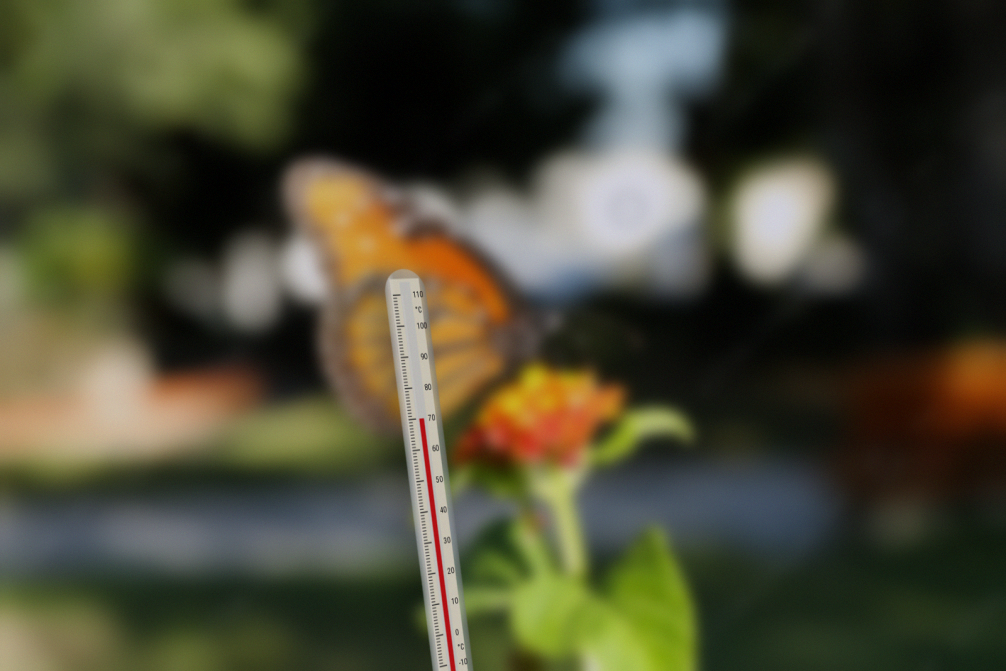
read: **70** °C
